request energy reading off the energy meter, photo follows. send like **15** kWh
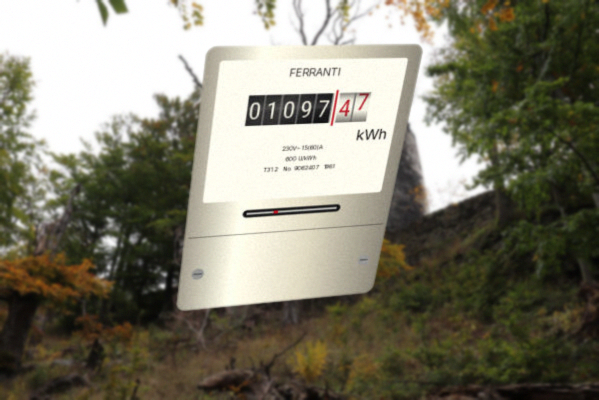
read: **1097.47** kWh
